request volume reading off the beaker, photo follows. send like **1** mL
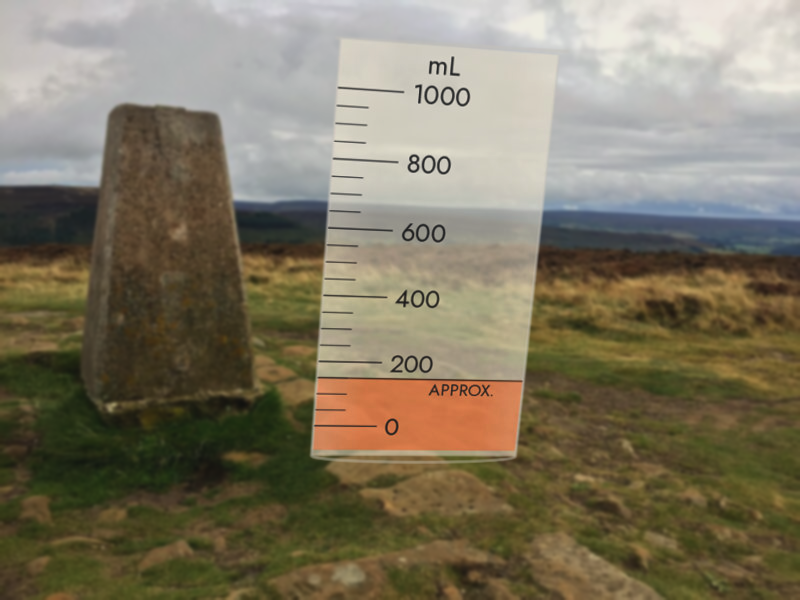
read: **150** mL
